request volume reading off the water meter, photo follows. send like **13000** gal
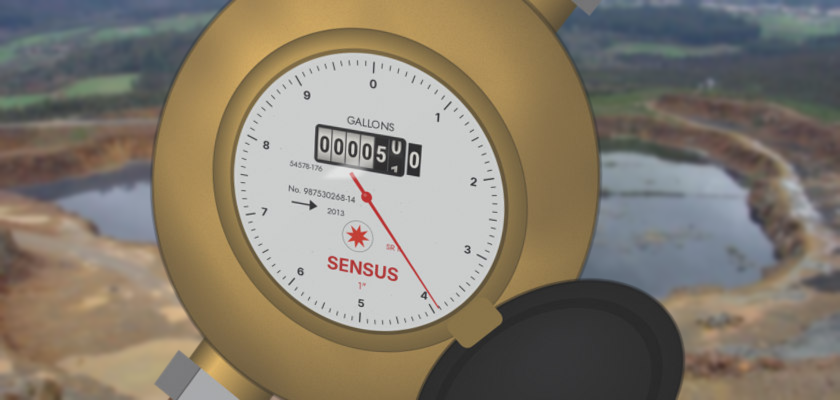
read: **503.9** gal
